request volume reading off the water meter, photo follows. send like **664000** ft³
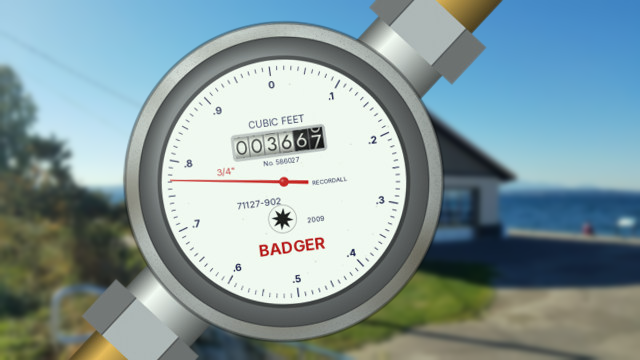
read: **3666.77** ft³
